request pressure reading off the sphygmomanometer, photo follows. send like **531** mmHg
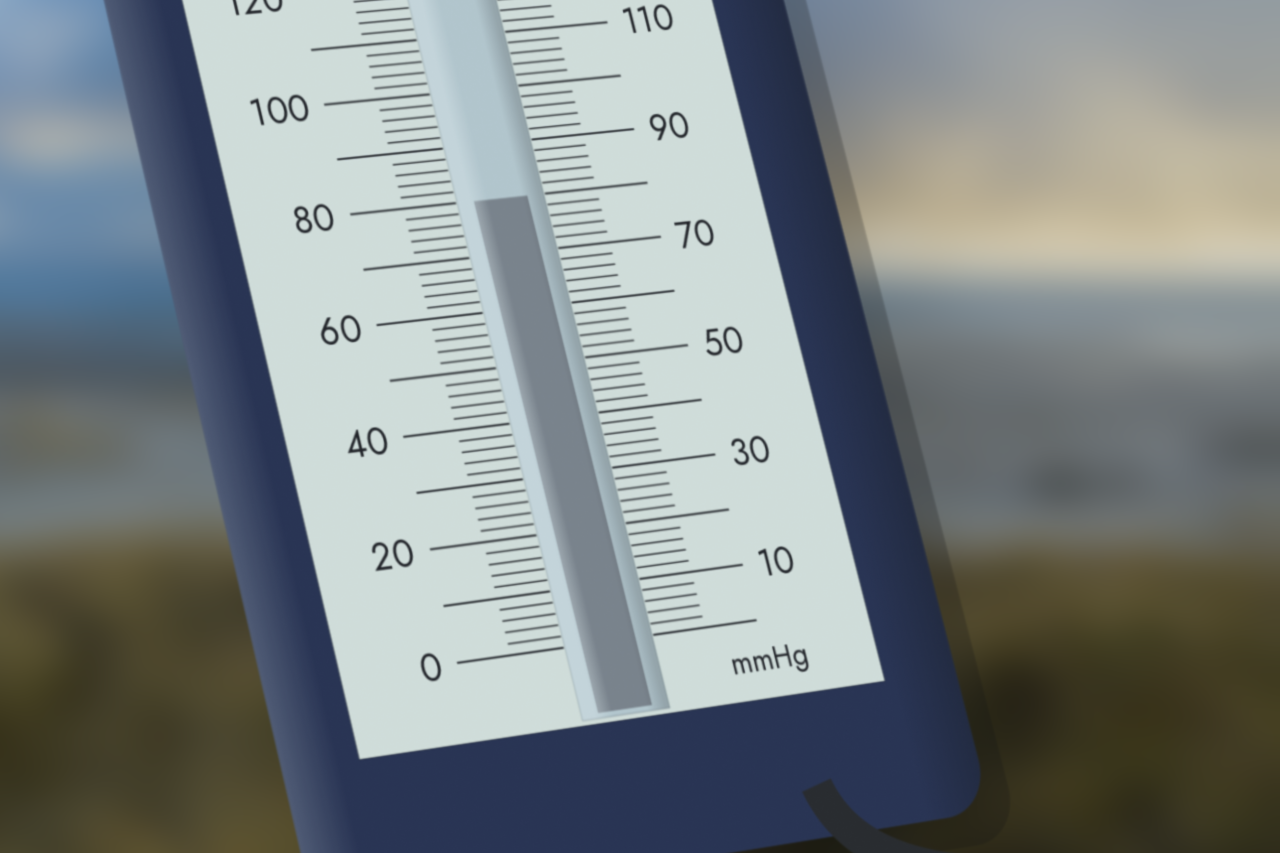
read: **80** mmHg
